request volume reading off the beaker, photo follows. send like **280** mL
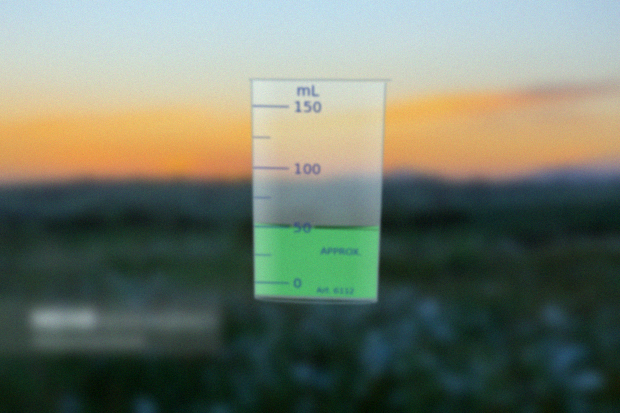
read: **50** mL
